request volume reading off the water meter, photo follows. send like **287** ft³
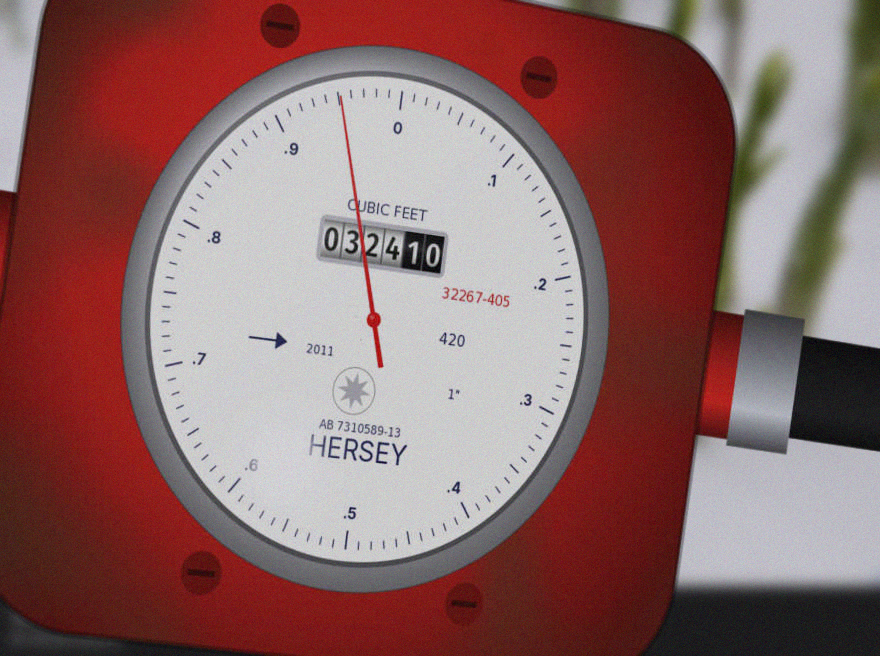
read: **32409.95** ft³
